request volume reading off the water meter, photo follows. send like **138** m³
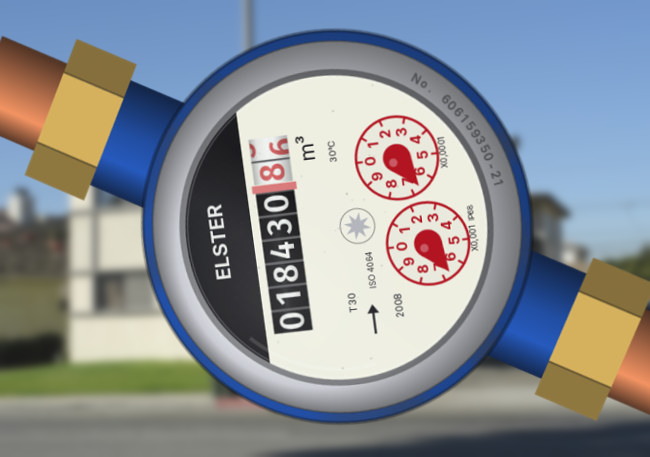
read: **18430.8566** m³
